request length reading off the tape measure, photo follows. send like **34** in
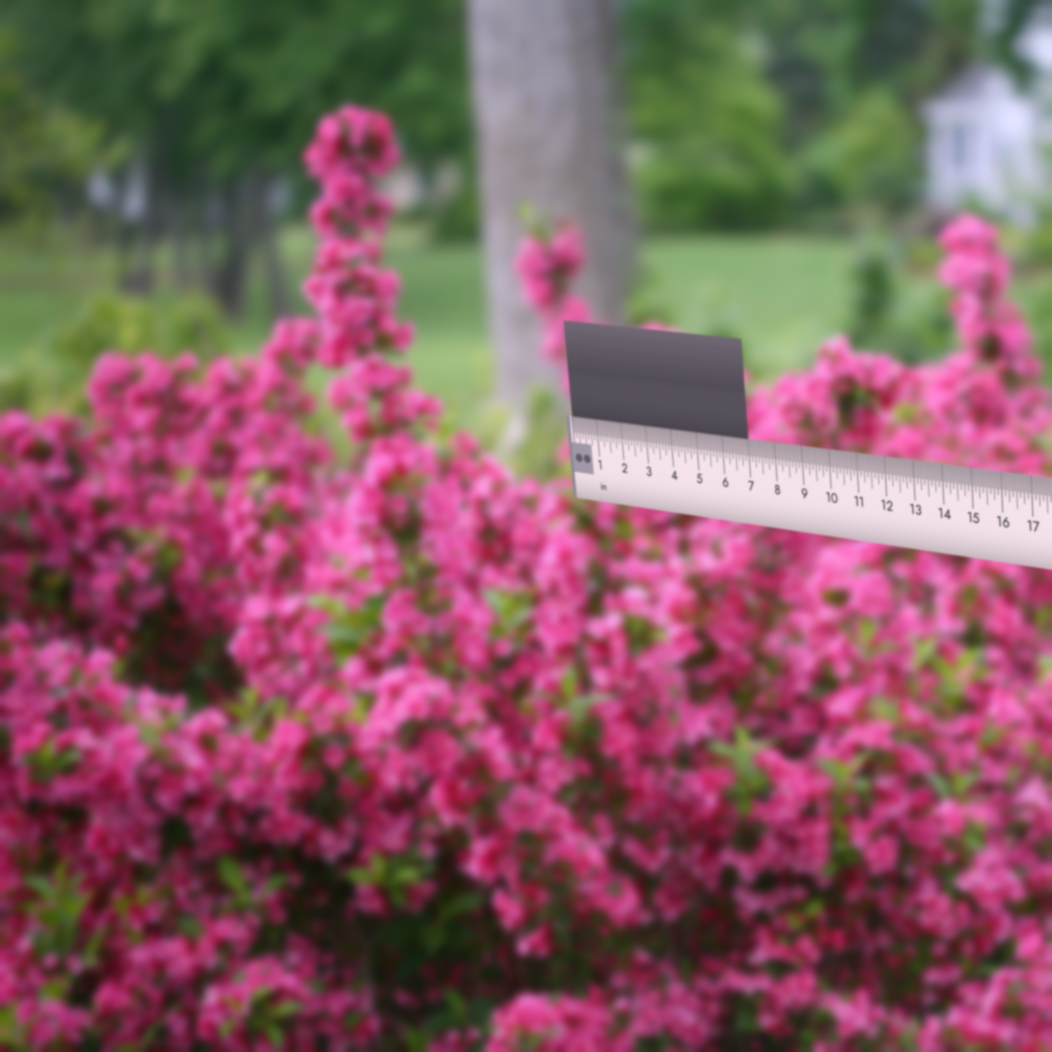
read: **7** in
